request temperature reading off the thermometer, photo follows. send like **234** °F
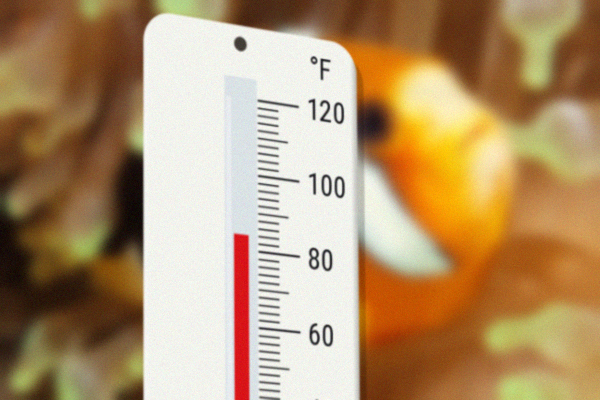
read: **84** °F
